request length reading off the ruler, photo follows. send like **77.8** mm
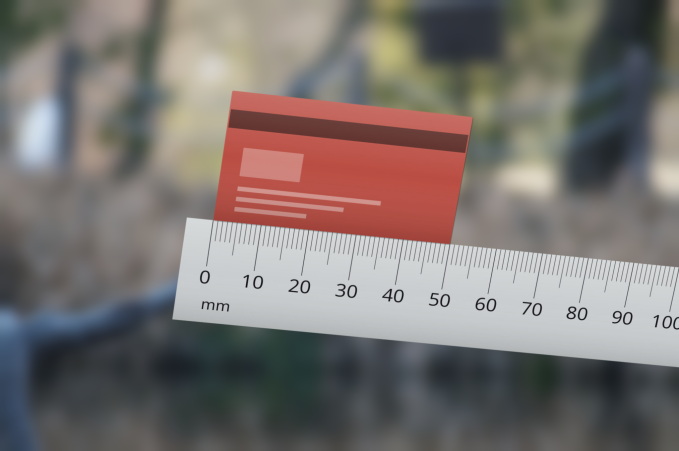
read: **50** mm
